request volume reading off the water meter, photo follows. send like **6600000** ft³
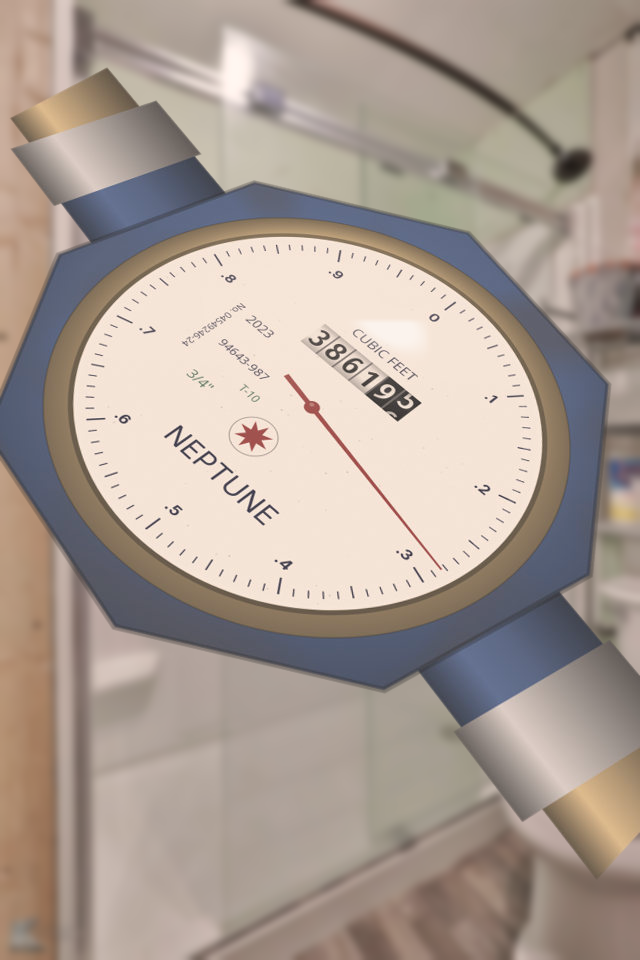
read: **386195.28** ft³
